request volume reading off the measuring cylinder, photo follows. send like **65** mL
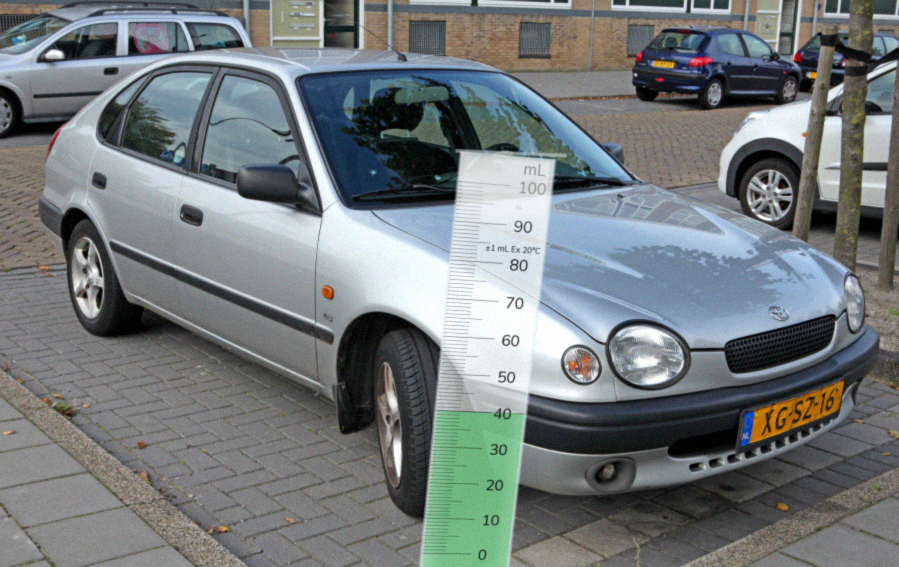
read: **40** mL
